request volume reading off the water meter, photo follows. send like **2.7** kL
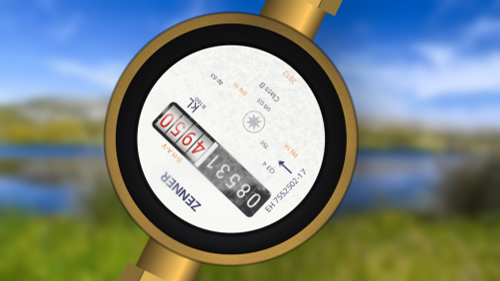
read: **8531.4950** kL
